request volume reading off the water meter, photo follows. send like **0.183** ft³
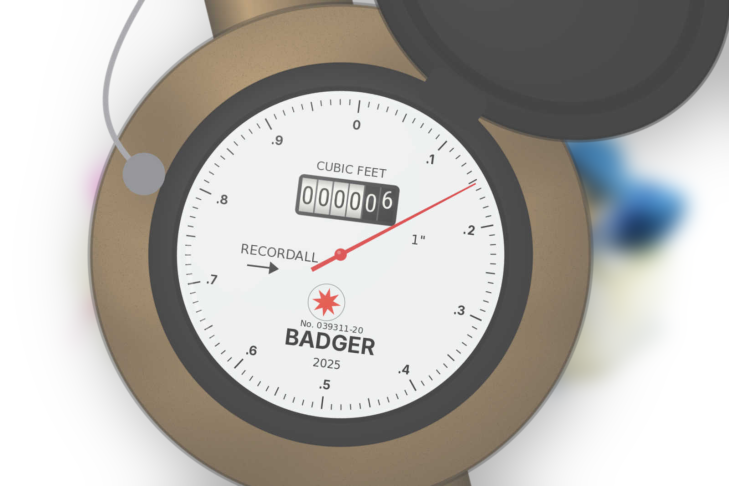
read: **6.15** ft³
